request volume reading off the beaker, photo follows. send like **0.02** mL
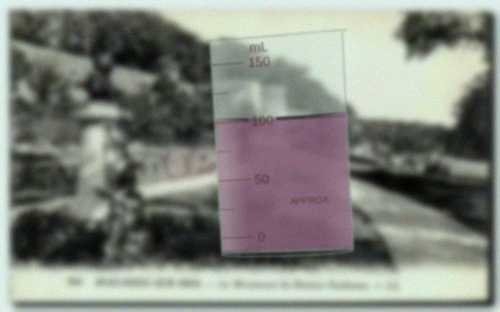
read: **100** mL
